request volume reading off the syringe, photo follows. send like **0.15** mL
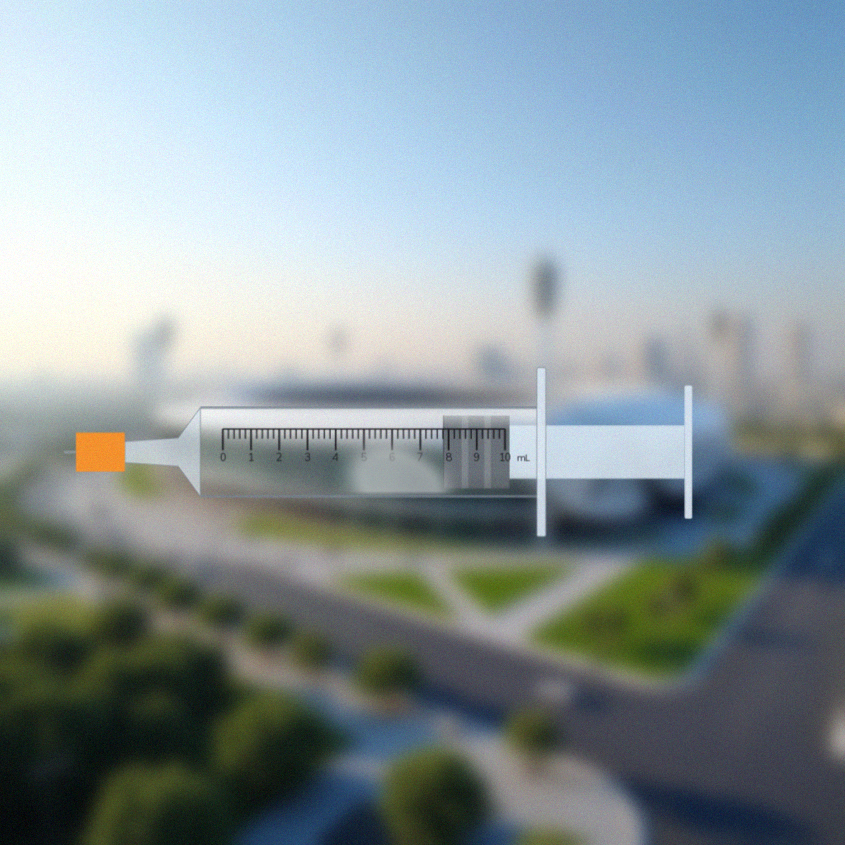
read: **7.8** mL
